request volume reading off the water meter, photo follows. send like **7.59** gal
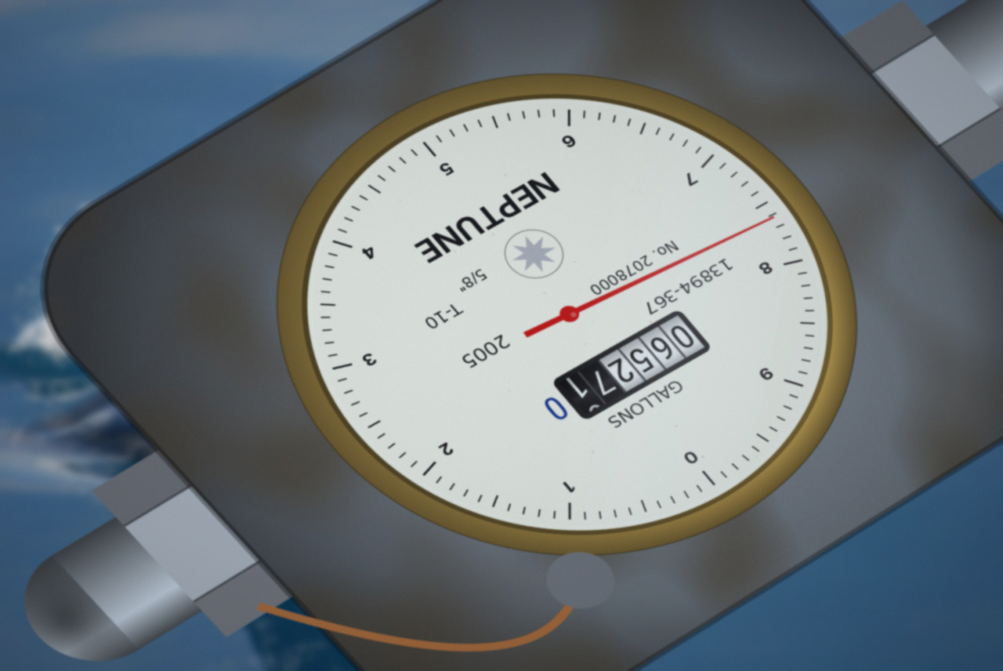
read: **652707.6** gal
